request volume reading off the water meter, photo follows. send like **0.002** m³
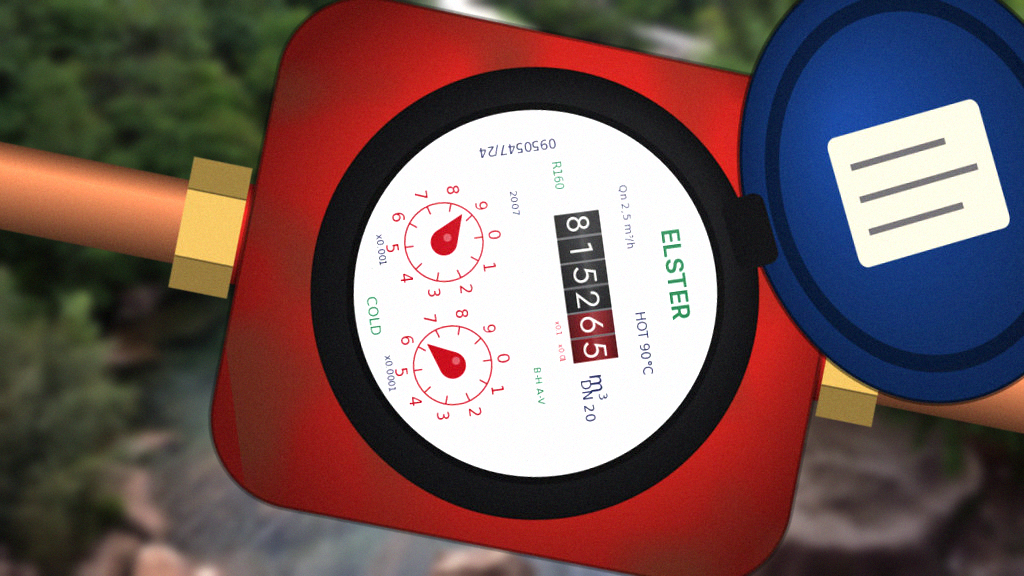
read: **8152.6586** m³
